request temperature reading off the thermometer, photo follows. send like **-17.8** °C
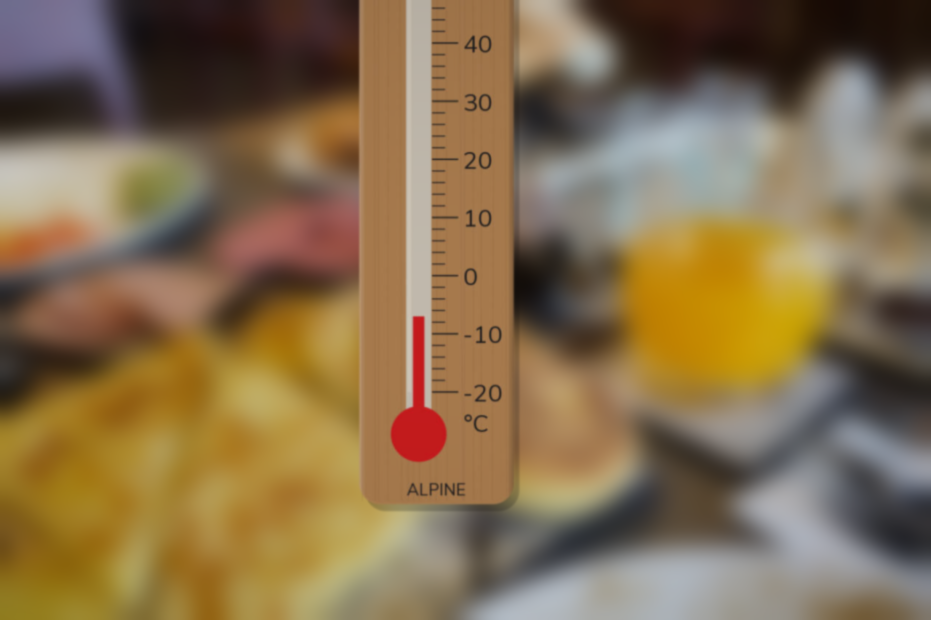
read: **-7** °C
